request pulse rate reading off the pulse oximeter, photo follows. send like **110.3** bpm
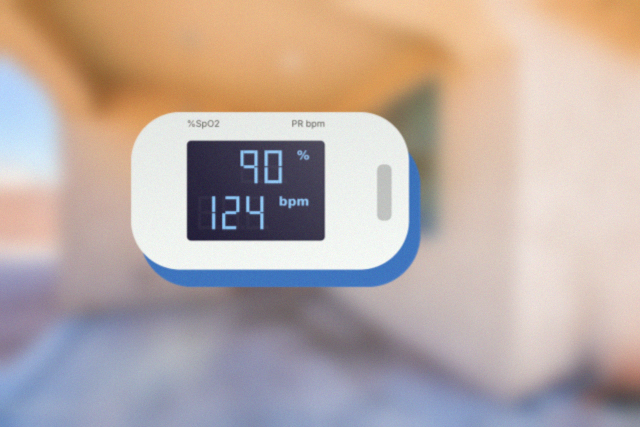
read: **124** bpm
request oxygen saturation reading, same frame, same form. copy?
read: **90** %
